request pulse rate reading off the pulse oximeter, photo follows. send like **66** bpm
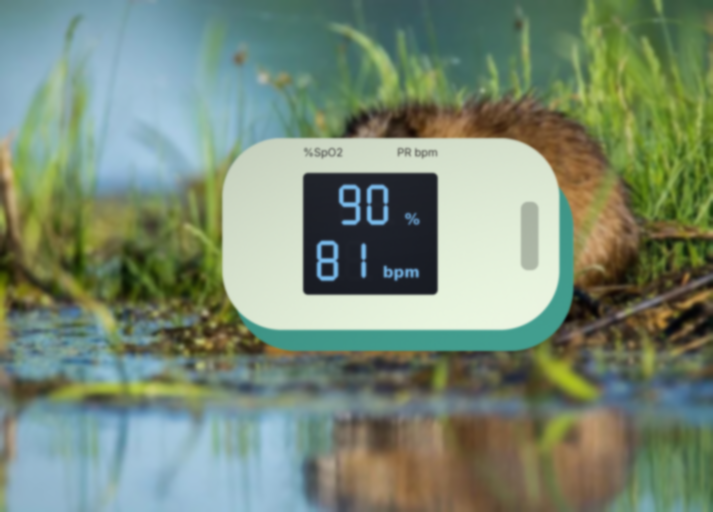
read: **81** bpm
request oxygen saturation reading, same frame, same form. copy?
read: **90** %
